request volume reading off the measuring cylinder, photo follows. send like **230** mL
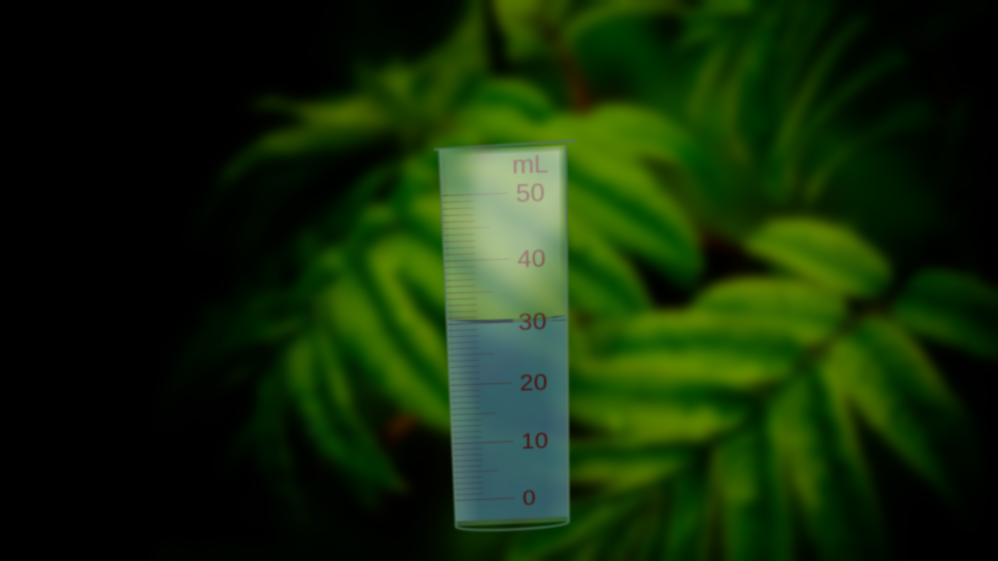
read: **30** mL
